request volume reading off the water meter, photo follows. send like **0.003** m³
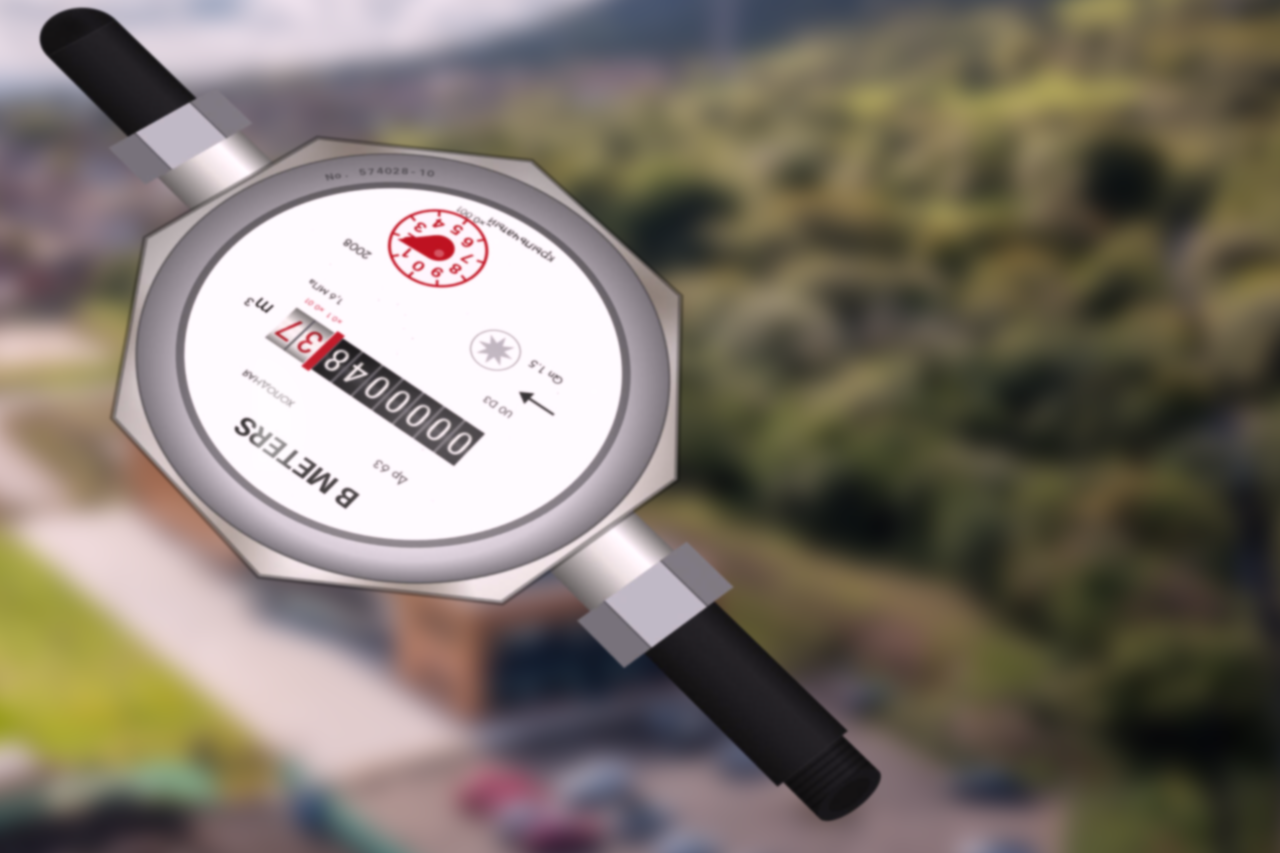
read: **48.371** m³
